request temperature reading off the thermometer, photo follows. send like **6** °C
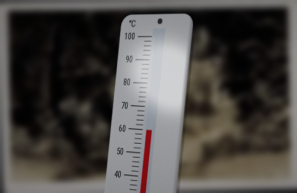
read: **60** °C
